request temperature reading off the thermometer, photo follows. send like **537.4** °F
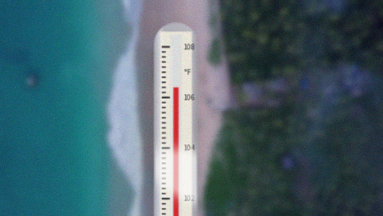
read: **106.4** °F
